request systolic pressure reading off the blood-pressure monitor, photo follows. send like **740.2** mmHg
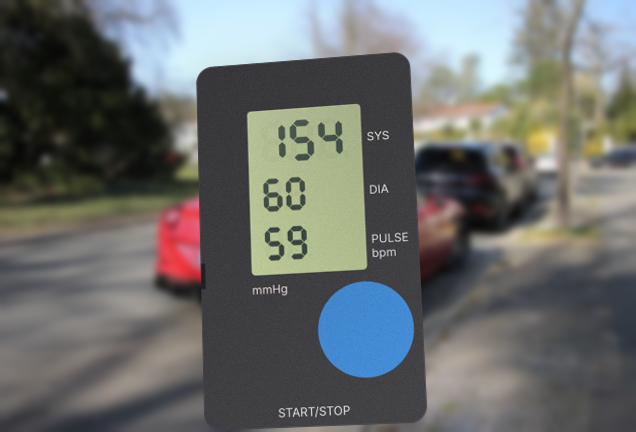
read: **154** mmHg
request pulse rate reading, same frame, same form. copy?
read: **59** bpm
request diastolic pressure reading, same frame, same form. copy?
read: **60** mmHg
